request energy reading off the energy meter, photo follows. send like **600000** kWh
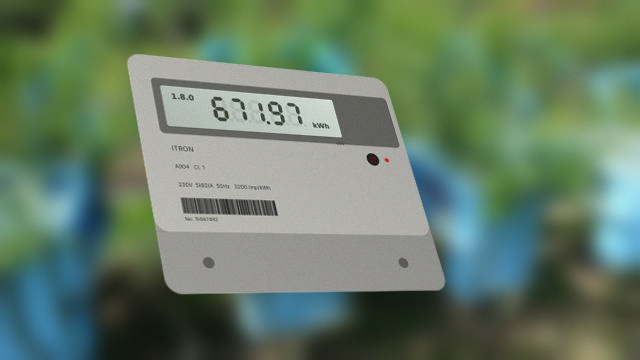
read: **671.97** kWh
